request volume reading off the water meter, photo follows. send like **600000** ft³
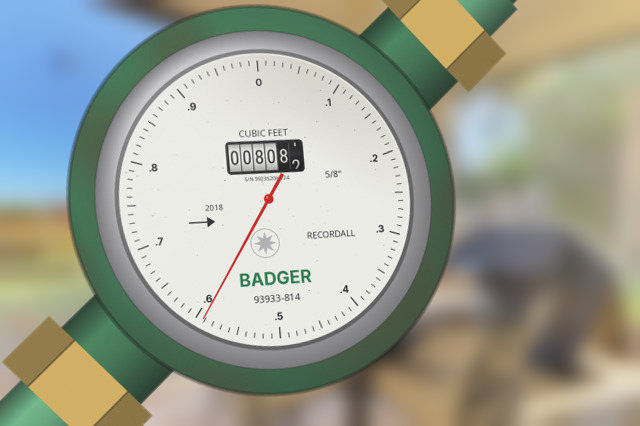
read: **8081.59** ft³
